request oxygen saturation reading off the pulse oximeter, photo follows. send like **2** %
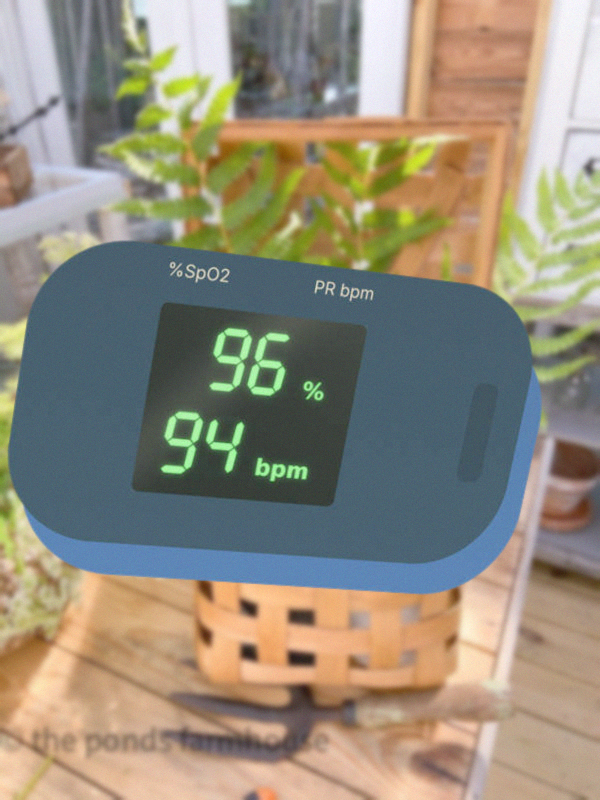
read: **96** %
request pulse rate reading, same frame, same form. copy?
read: **94** bpm
